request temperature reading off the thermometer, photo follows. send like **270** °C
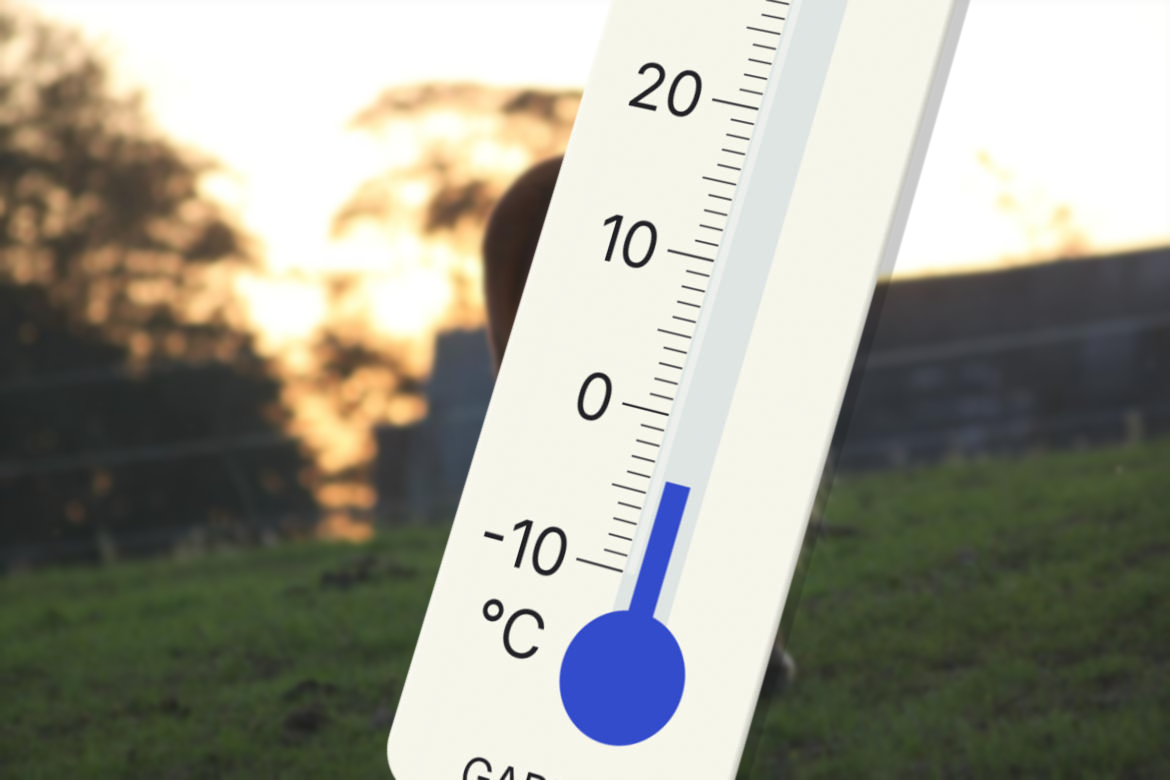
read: **-4** °C
